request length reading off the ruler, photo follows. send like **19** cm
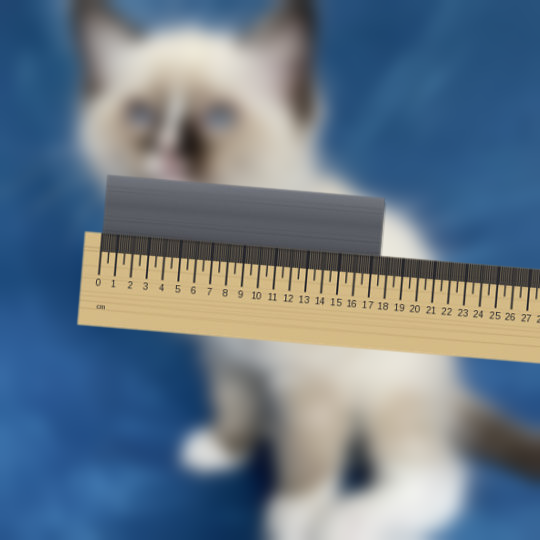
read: **17.5** cm
